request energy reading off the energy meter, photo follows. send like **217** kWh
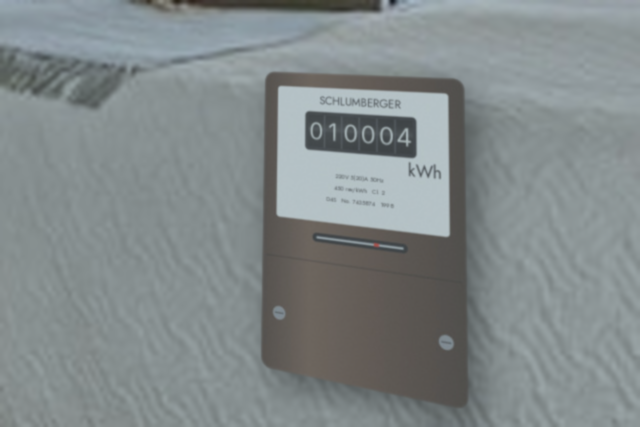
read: **10004** kWh
